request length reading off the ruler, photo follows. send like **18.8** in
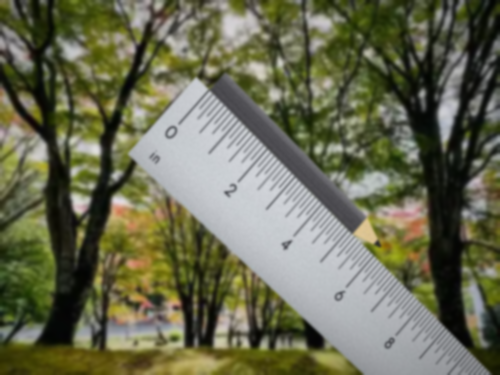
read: **6** in
